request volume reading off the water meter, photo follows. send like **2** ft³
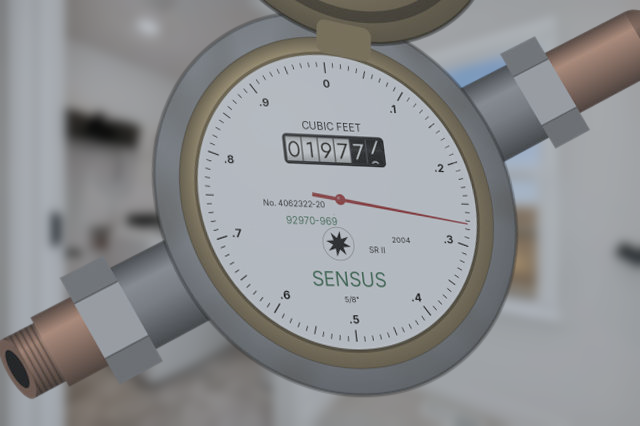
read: **19777.27** ft³
